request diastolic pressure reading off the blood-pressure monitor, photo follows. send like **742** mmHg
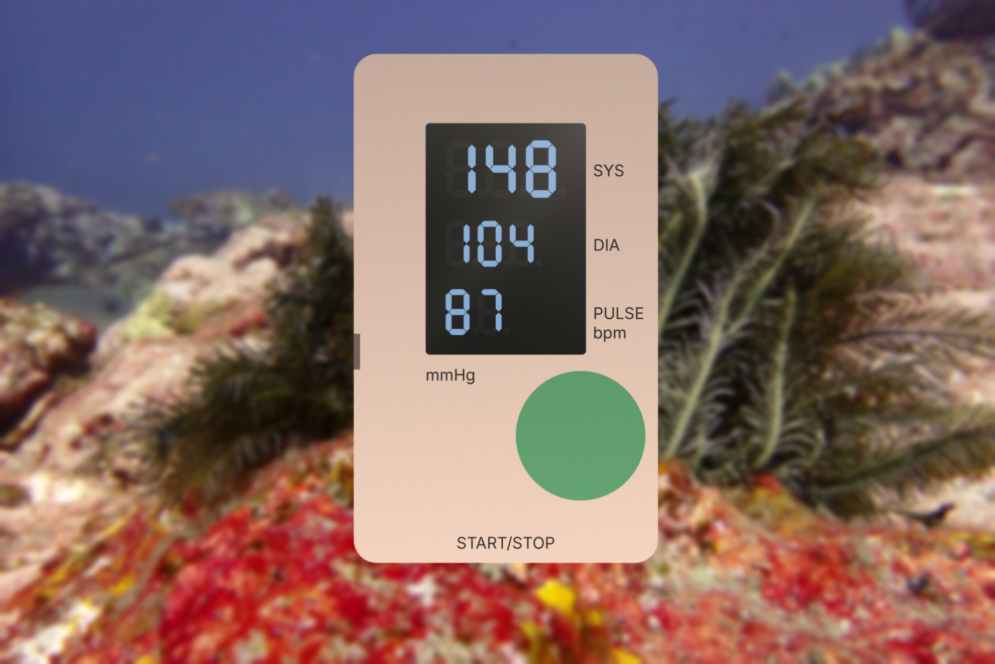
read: **104** mmHg
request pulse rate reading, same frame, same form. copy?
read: **87** bpm
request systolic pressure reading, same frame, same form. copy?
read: **148** mmHg
